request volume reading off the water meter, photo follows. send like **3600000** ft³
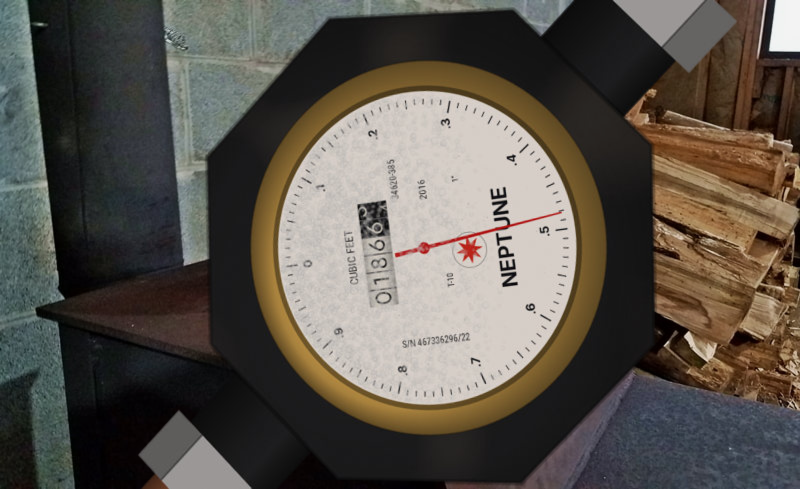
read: **18663.48** ft³
